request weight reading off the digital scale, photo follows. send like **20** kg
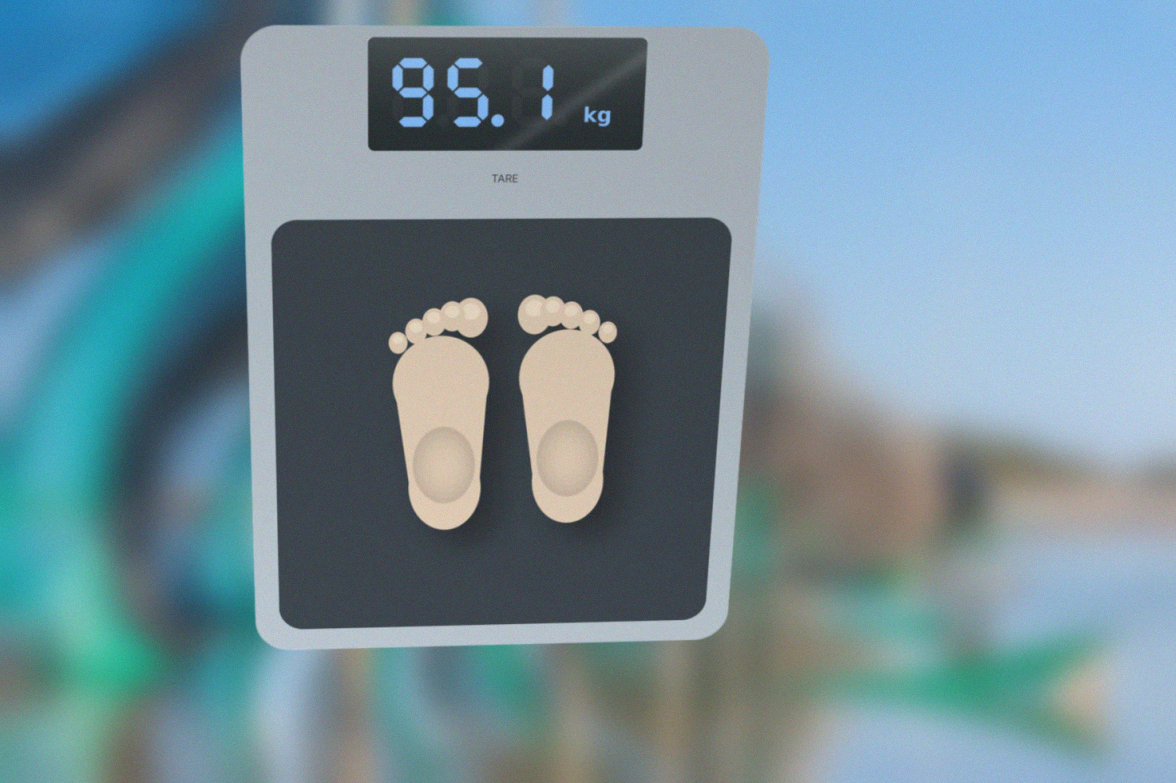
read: **95.1** kg
